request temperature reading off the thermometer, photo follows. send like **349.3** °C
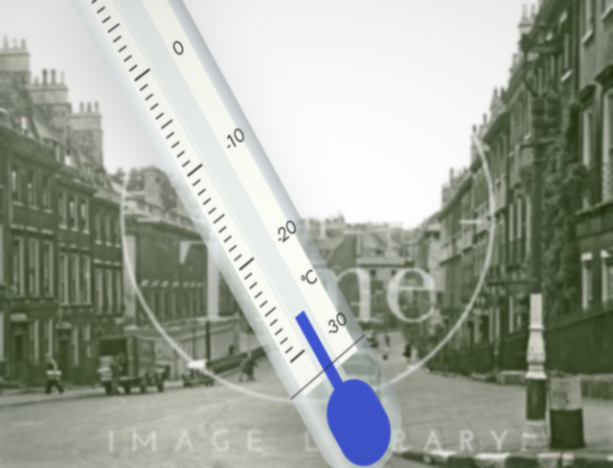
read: **-27** °C
